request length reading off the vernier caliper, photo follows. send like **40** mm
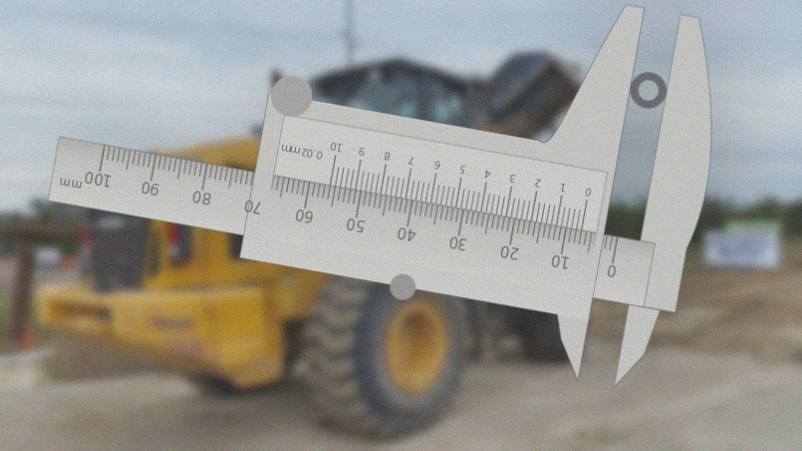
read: **7.0** mm
